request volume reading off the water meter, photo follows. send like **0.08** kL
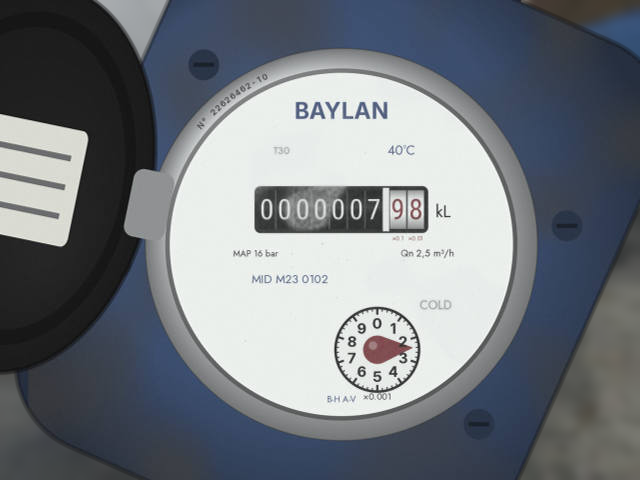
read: **7.982** kL
